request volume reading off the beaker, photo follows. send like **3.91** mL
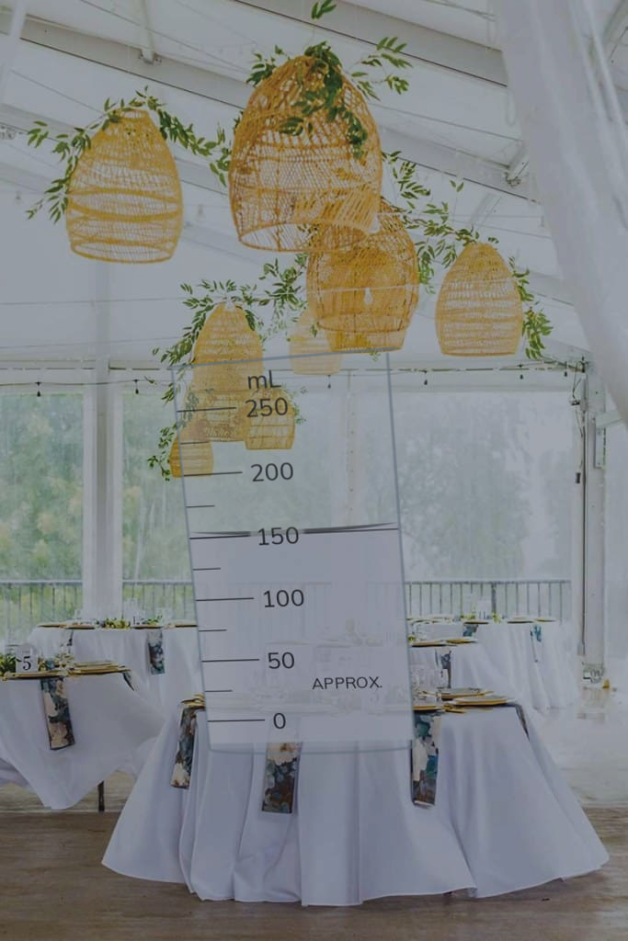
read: **150** mL
